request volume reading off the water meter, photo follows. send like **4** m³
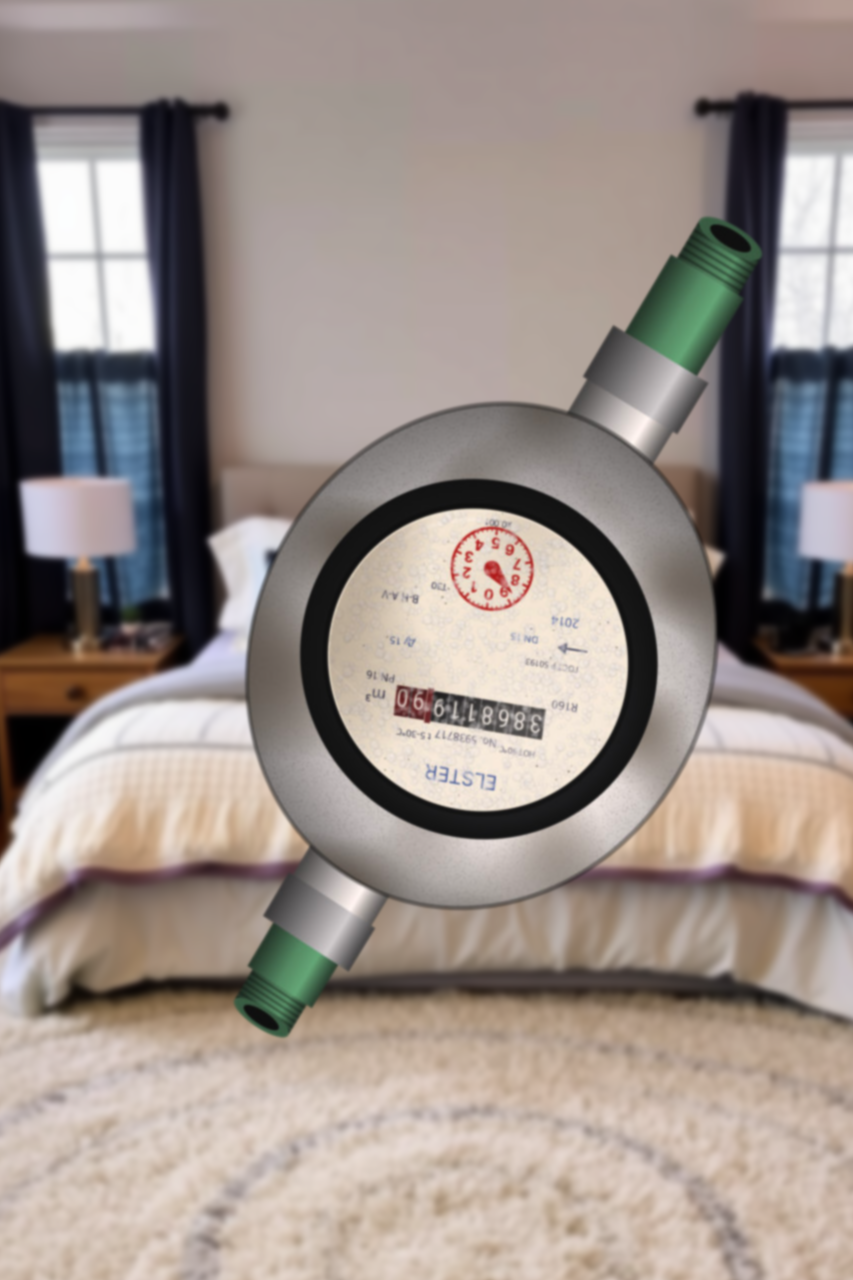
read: **3868119.898** m³
